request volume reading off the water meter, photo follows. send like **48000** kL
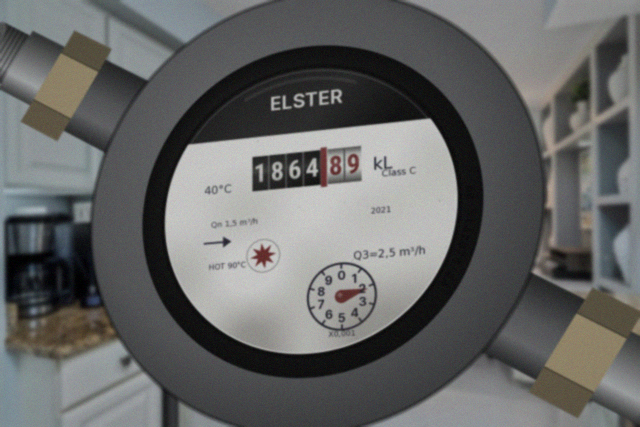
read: **1864.892** kL
